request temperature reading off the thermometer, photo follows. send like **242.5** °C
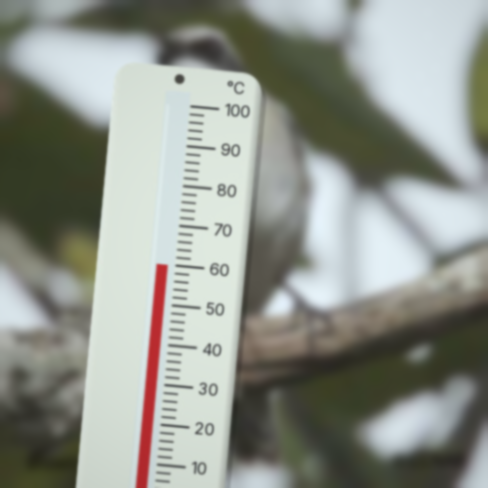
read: **60** °C
